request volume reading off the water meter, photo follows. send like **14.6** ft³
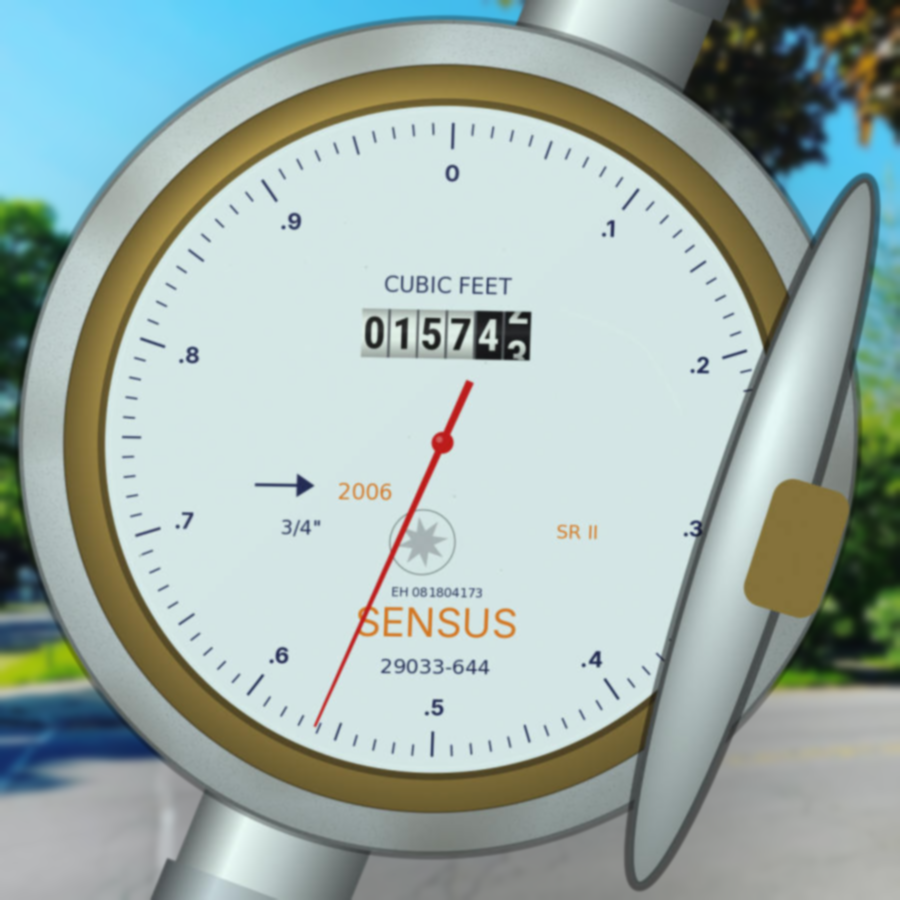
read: **15742.56** ft³
